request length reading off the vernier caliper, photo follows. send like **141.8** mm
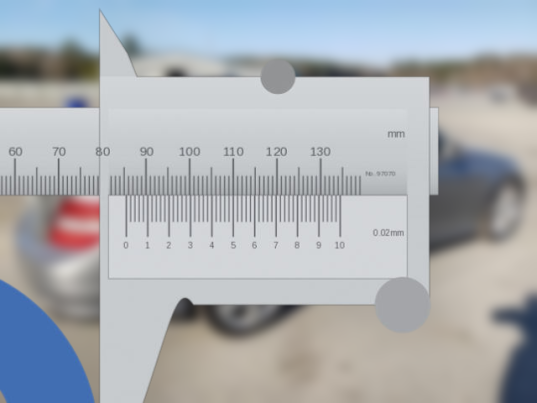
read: **85.5** mm
